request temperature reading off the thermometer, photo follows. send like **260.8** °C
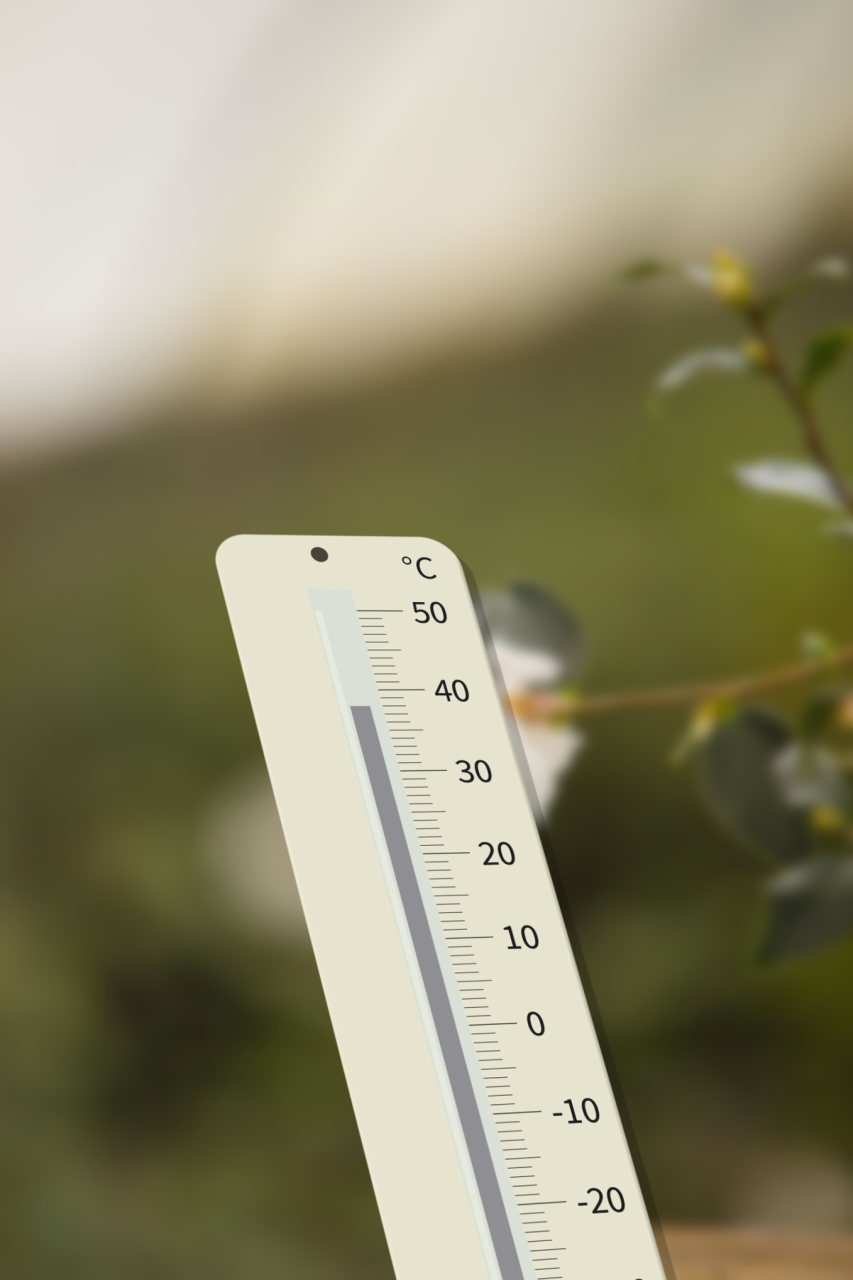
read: **38** °C
